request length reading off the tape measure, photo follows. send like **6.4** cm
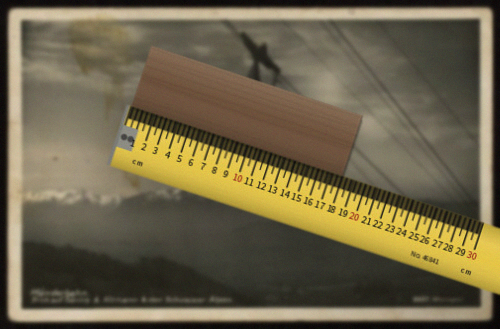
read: **18** cm
